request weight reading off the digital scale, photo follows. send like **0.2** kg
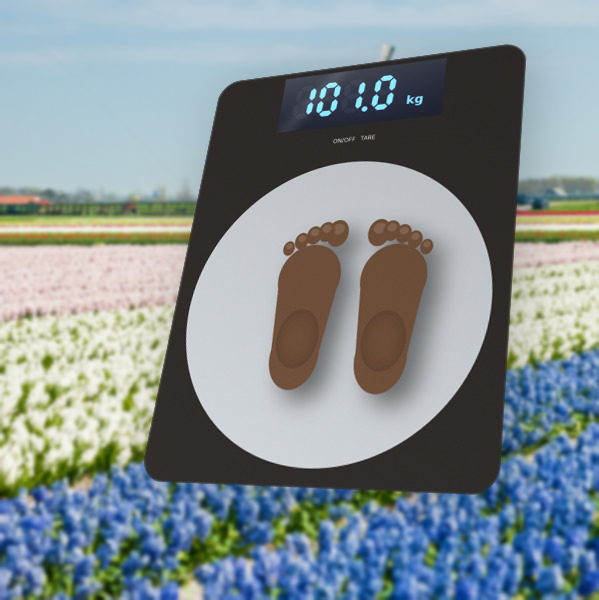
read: **101.0** kg
